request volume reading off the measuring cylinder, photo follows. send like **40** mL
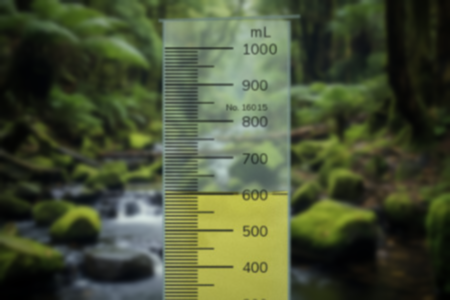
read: **600** mL
